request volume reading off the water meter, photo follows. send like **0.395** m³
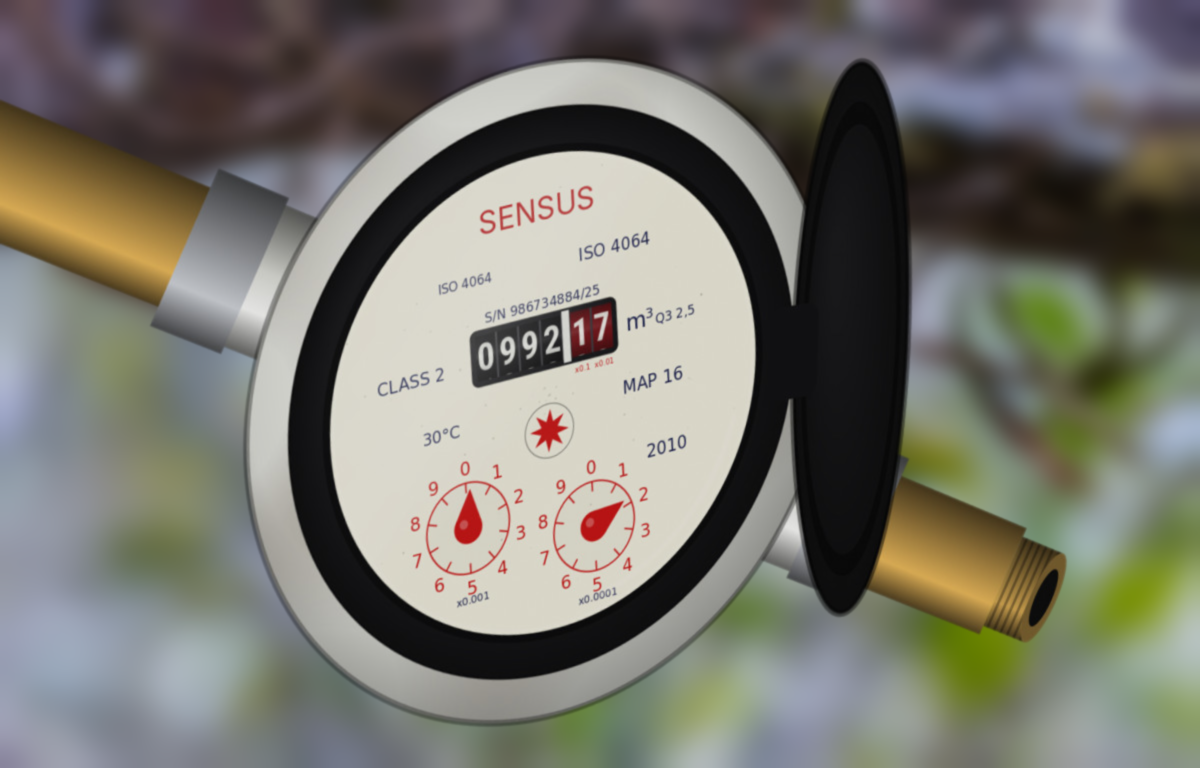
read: **992.1701** m³
